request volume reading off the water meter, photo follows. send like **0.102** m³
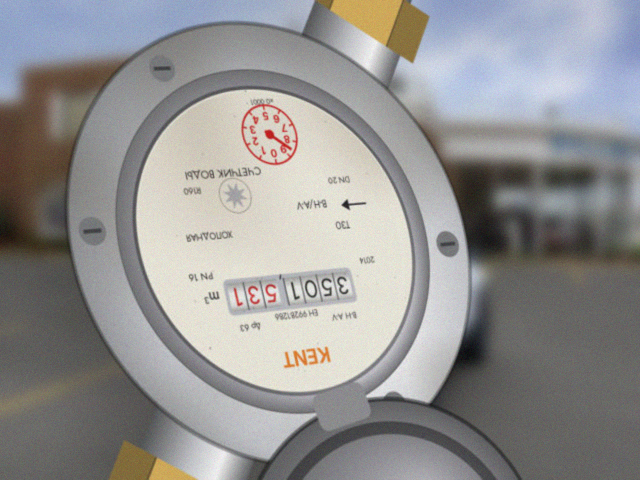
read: **3501.5318** m³
